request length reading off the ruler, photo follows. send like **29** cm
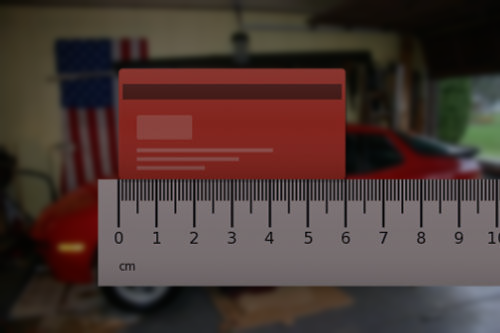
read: **6** cm
